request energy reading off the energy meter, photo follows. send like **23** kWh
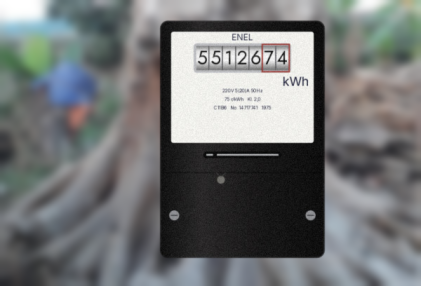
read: **55126.74** kWh
